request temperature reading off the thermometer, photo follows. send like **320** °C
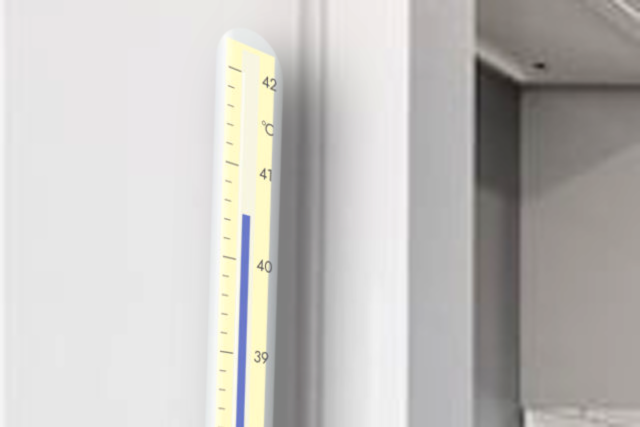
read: **40.5** °C
